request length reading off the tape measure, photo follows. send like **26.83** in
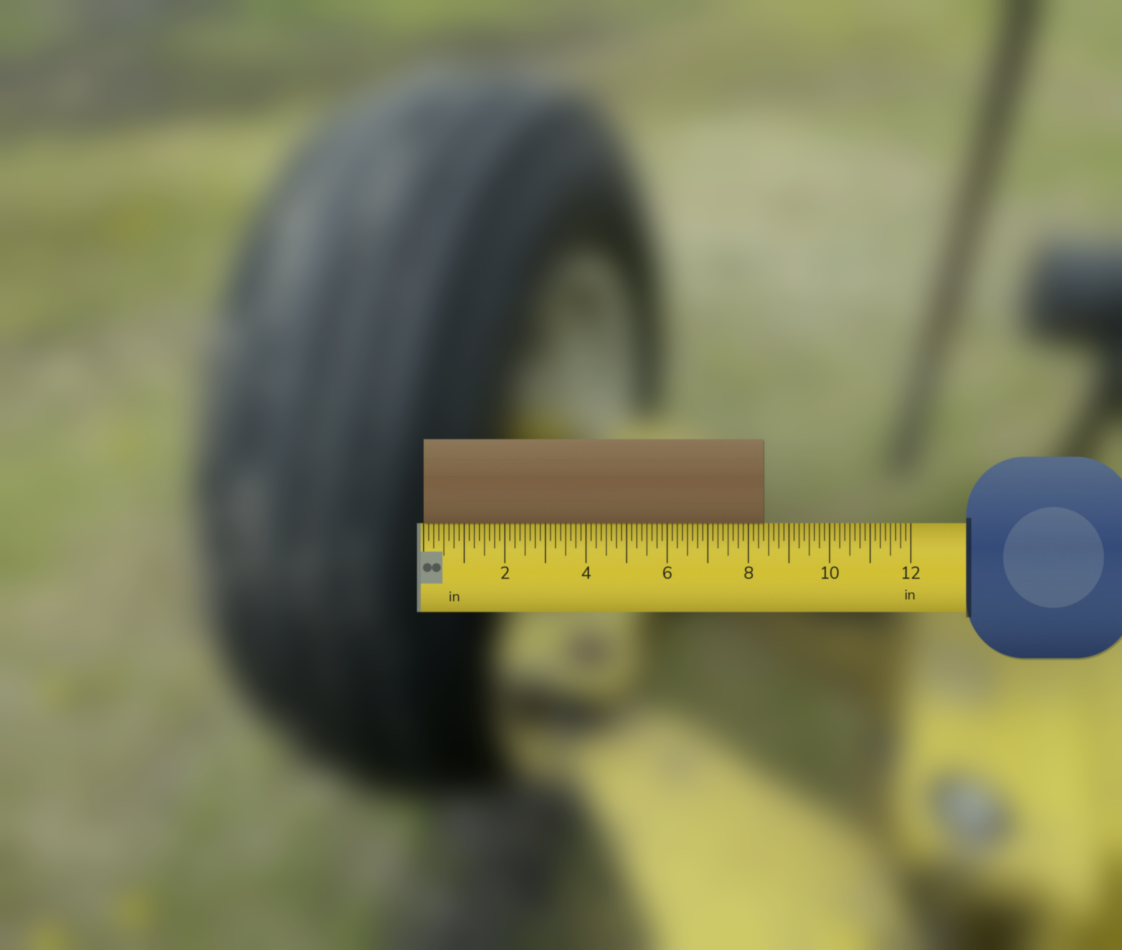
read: **8.375** in
